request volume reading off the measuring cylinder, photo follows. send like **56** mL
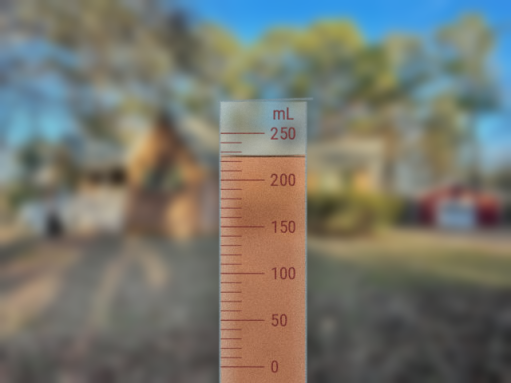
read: **225** mL
